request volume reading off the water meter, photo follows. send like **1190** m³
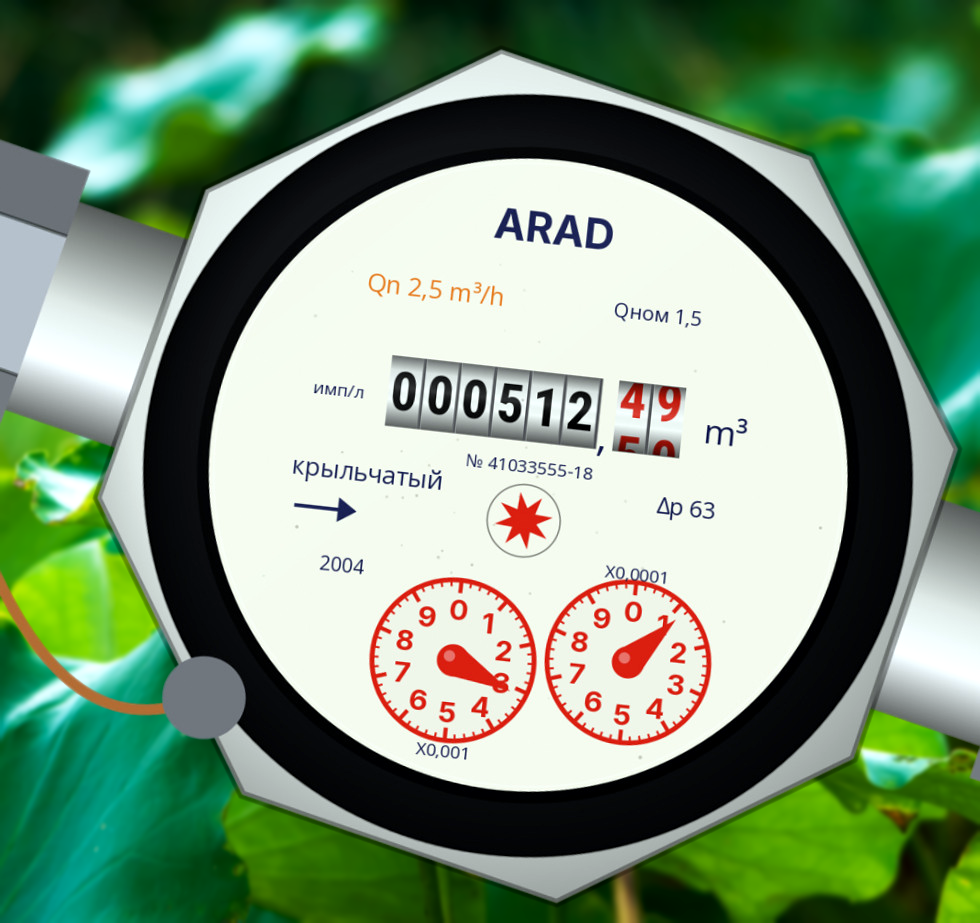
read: **512.4931** m³
